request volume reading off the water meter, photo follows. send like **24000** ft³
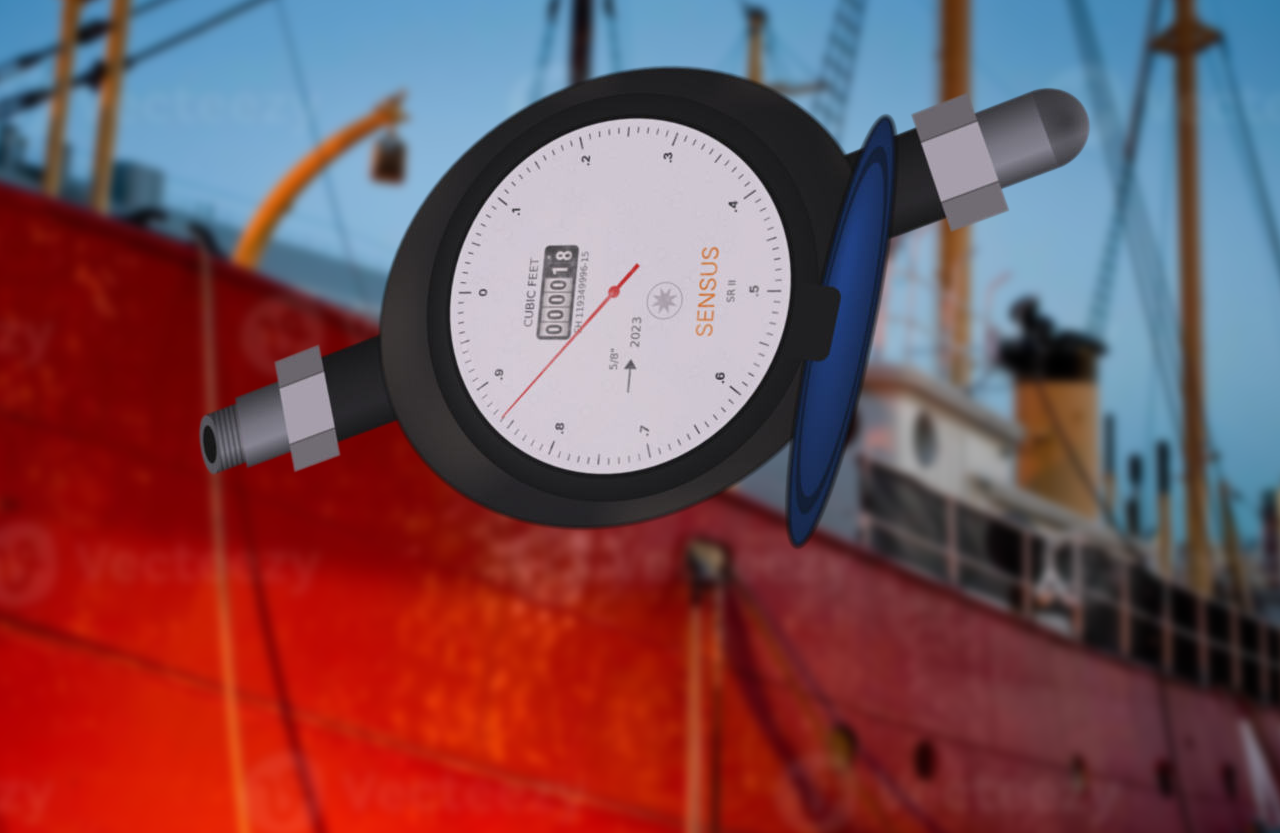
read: **17.86** ft³
